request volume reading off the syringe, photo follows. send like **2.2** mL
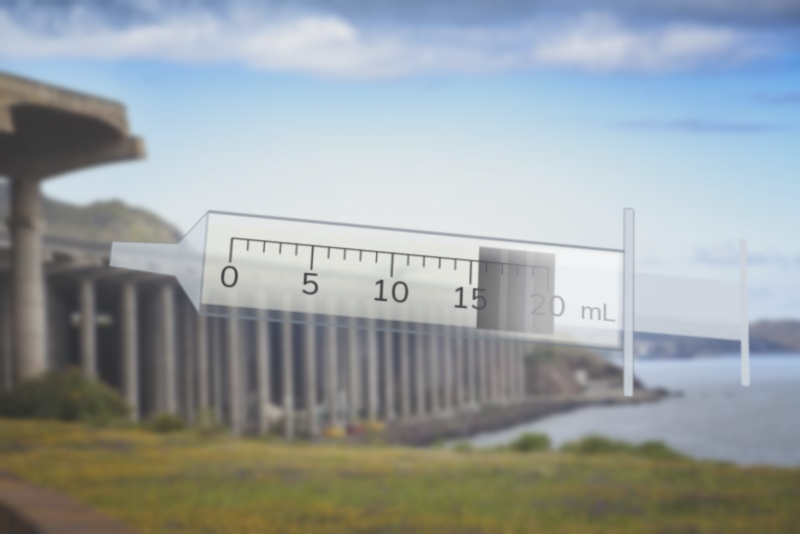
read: **15.5** mL
